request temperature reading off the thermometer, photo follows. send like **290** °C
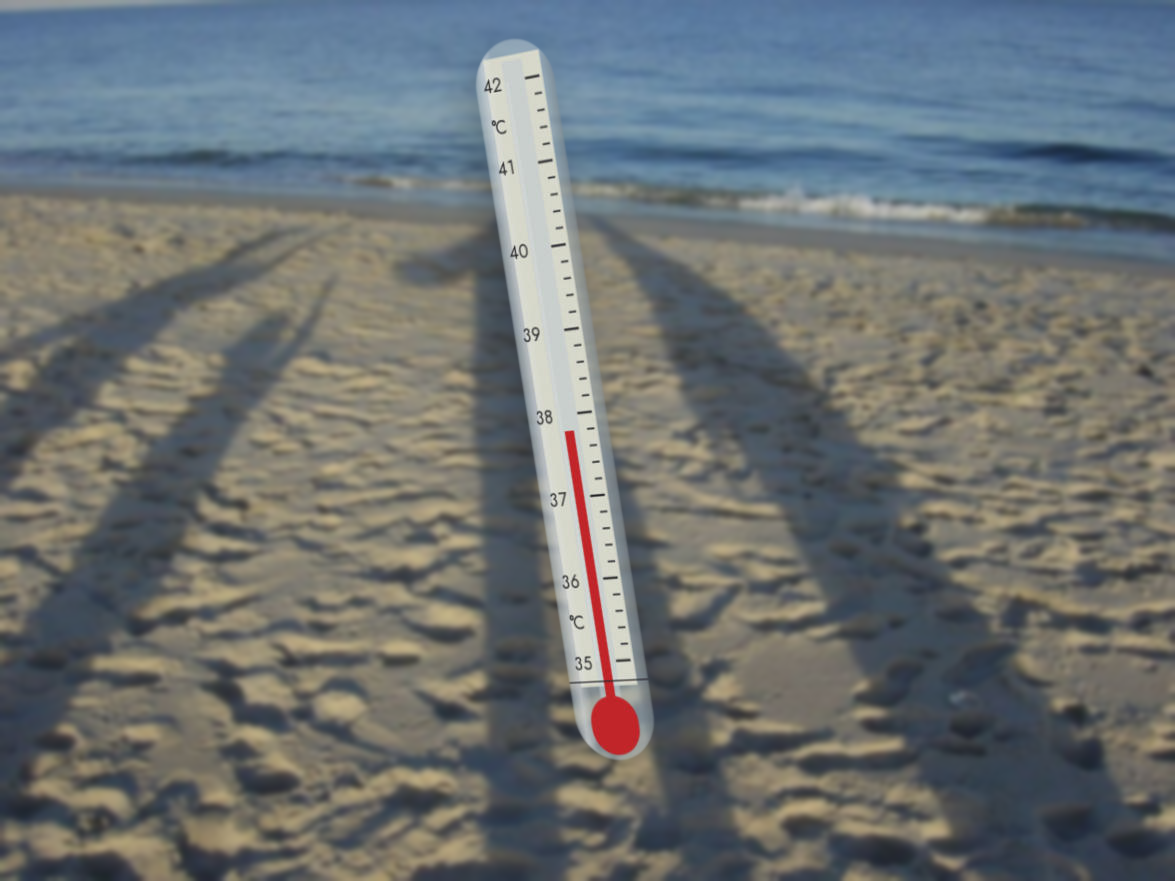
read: **37.8** °C
